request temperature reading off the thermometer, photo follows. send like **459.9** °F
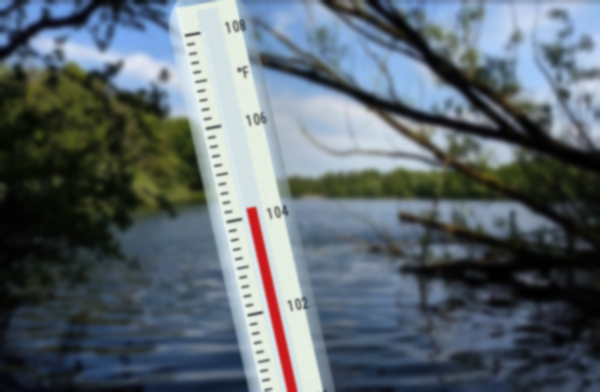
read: **104.2** °F
